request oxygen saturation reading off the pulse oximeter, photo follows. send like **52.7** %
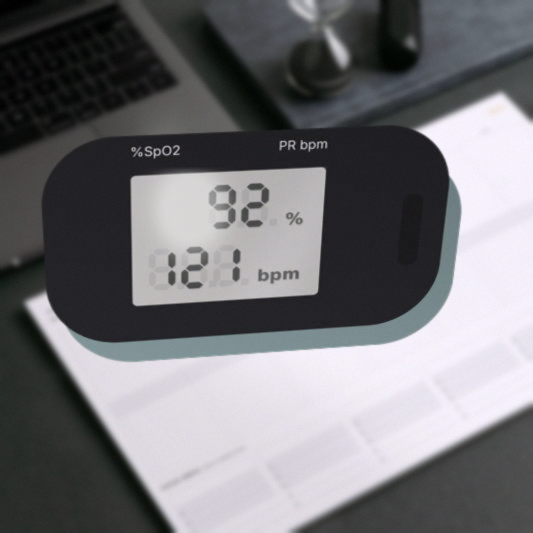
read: **92** %
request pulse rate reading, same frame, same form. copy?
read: **121** bpm
